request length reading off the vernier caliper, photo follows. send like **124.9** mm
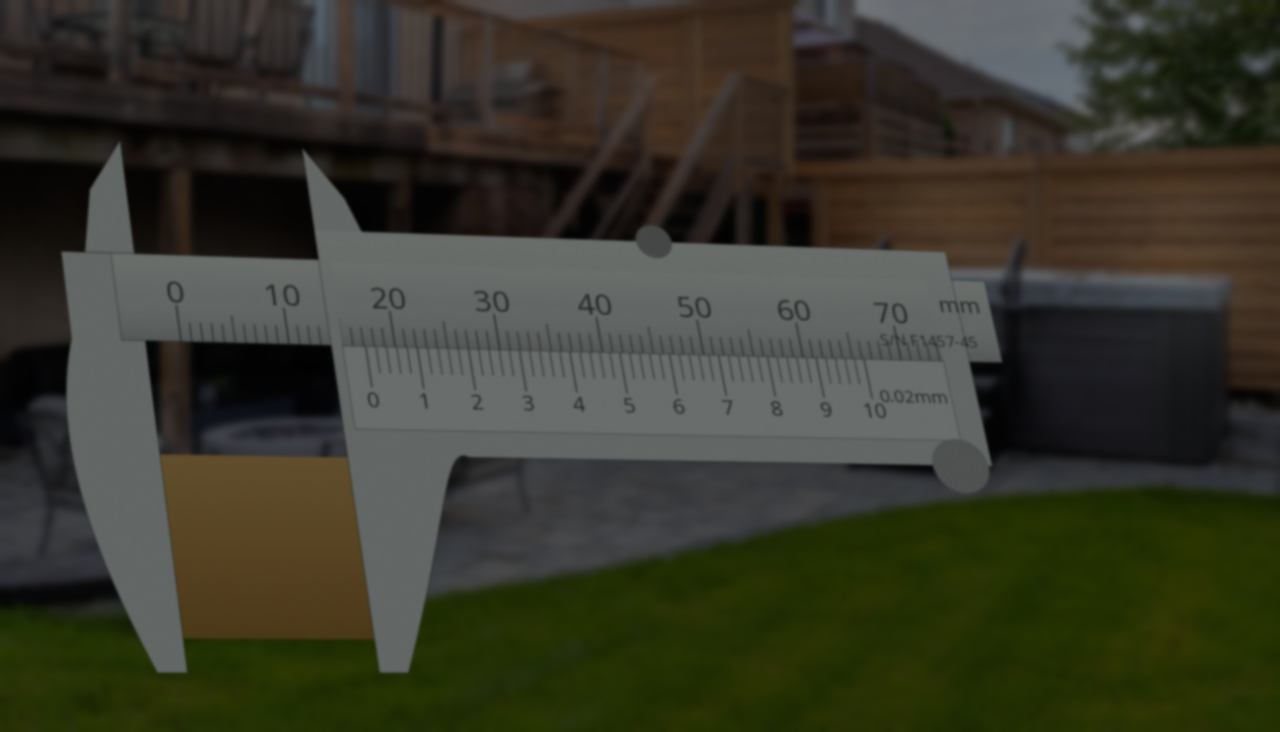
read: **17.2** mm
